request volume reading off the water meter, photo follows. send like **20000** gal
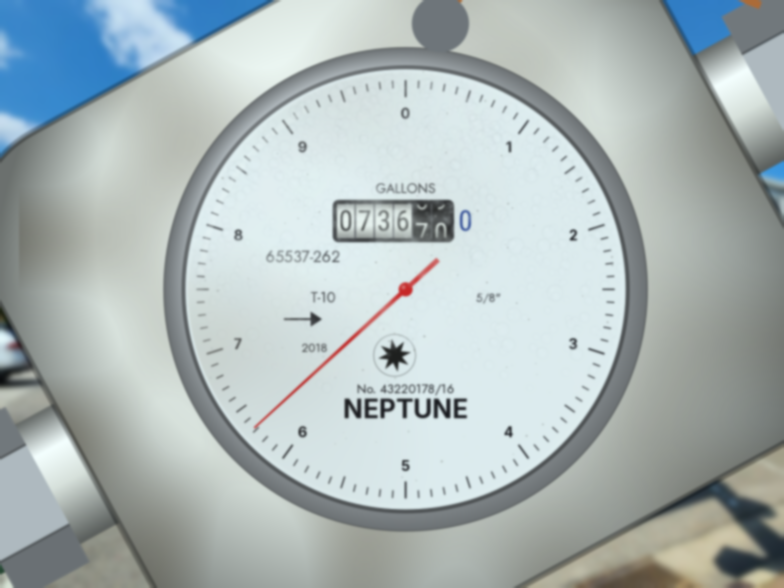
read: **736696.3** gal
